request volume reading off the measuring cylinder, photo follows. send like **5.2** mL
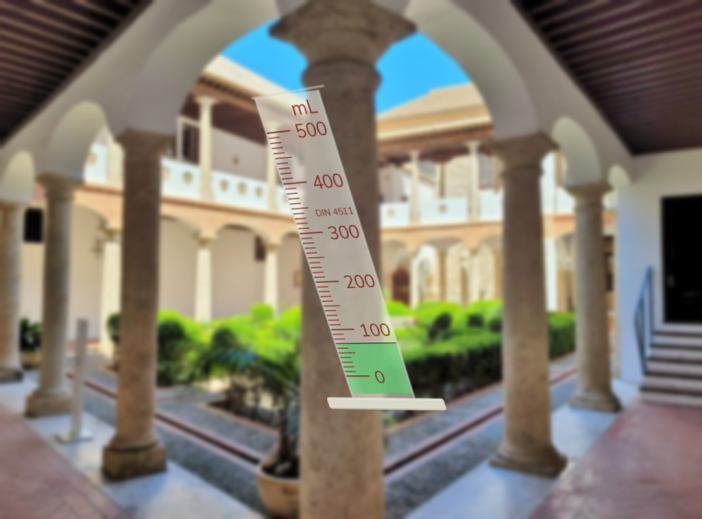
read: **70** mL
